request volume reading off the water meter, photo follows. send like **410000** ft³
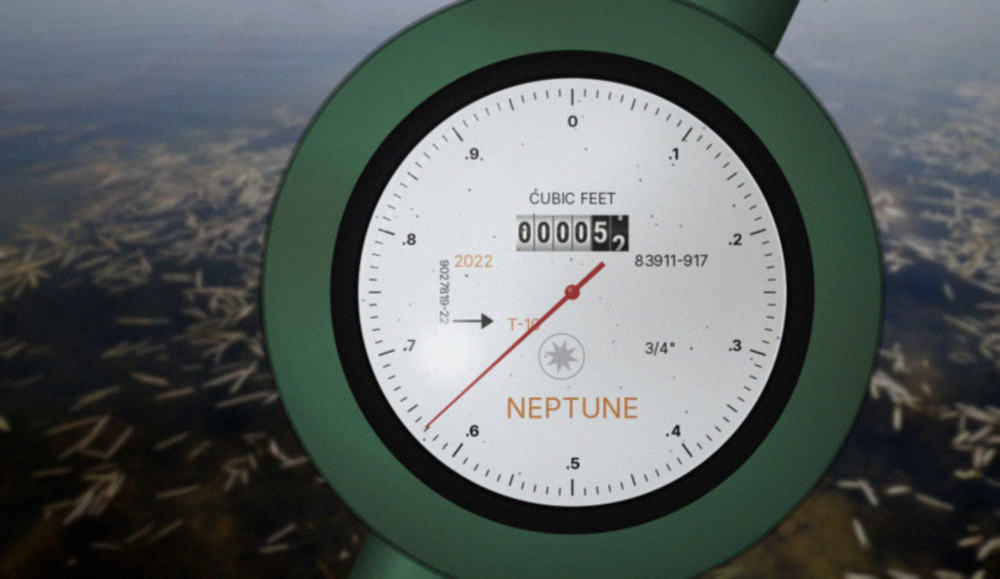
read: **51.63** ft³
